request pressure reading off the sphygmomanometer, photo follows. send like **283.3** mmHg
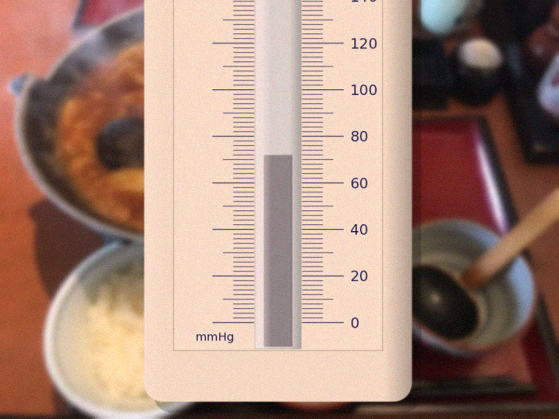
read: **72** mmHg
